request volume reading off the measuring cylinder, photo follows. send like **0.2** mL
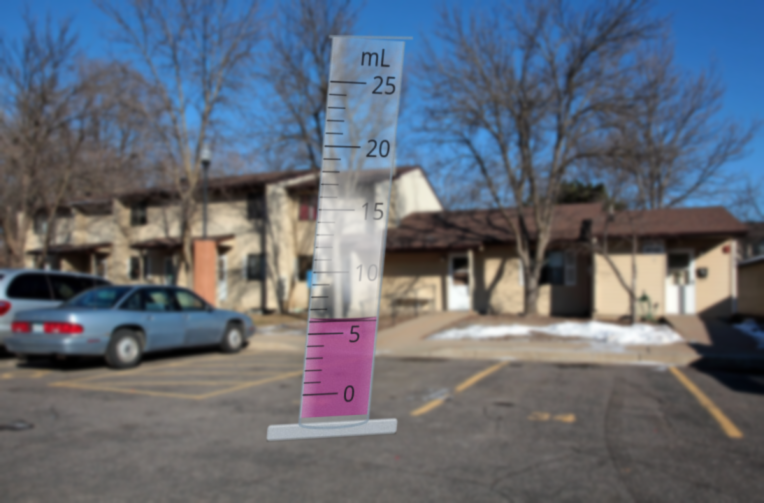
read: **6** mL
